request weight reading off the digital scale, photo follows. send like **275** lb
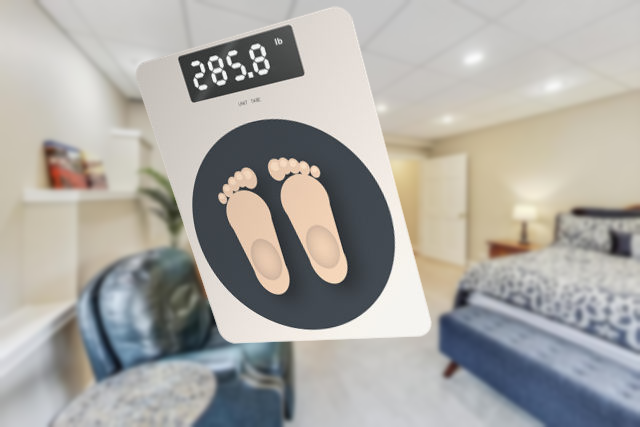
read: **285.8** lb
